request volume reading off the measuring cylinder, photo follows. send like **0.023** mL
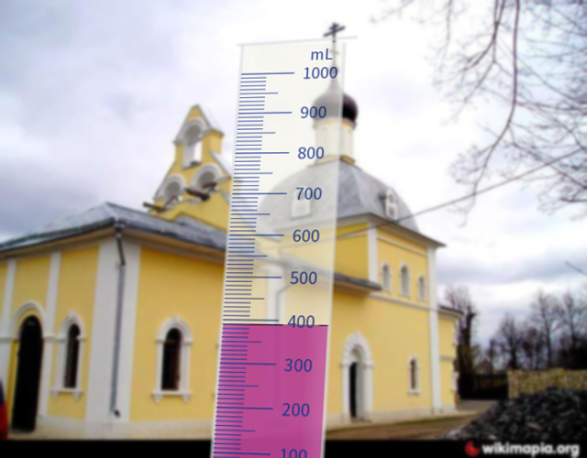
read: **390** mL
